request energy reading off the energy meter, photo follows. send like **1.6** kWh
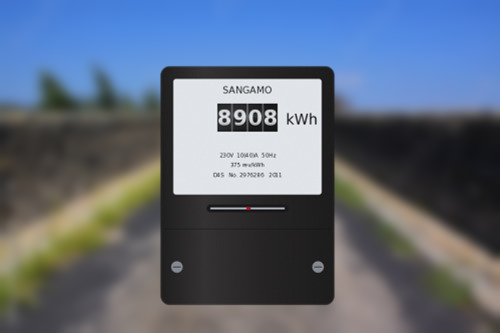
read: **8908** kWh
